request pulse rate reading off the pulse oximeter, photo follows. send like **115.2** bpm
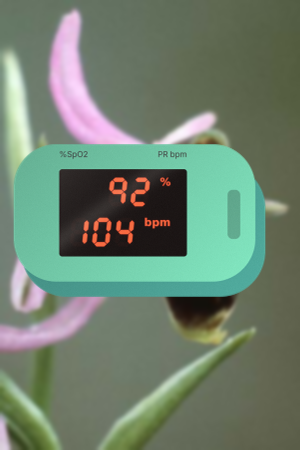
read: **104** bpm
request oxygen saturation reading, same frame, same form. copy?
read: **92** %
